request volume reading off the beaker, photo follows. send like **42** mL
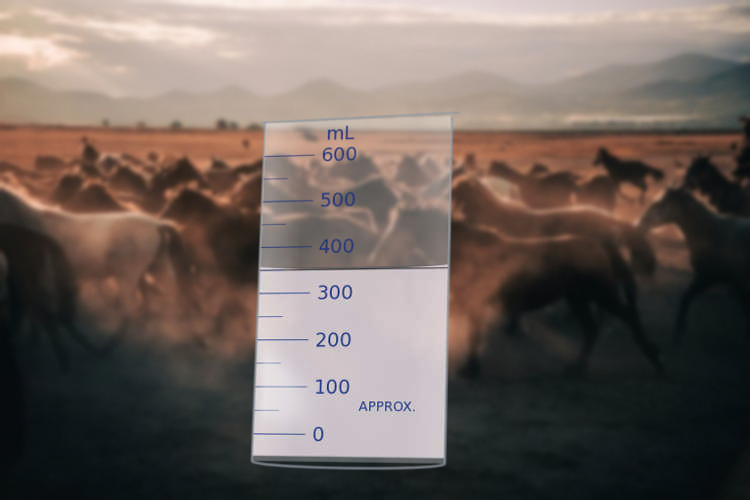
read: **350** mL
